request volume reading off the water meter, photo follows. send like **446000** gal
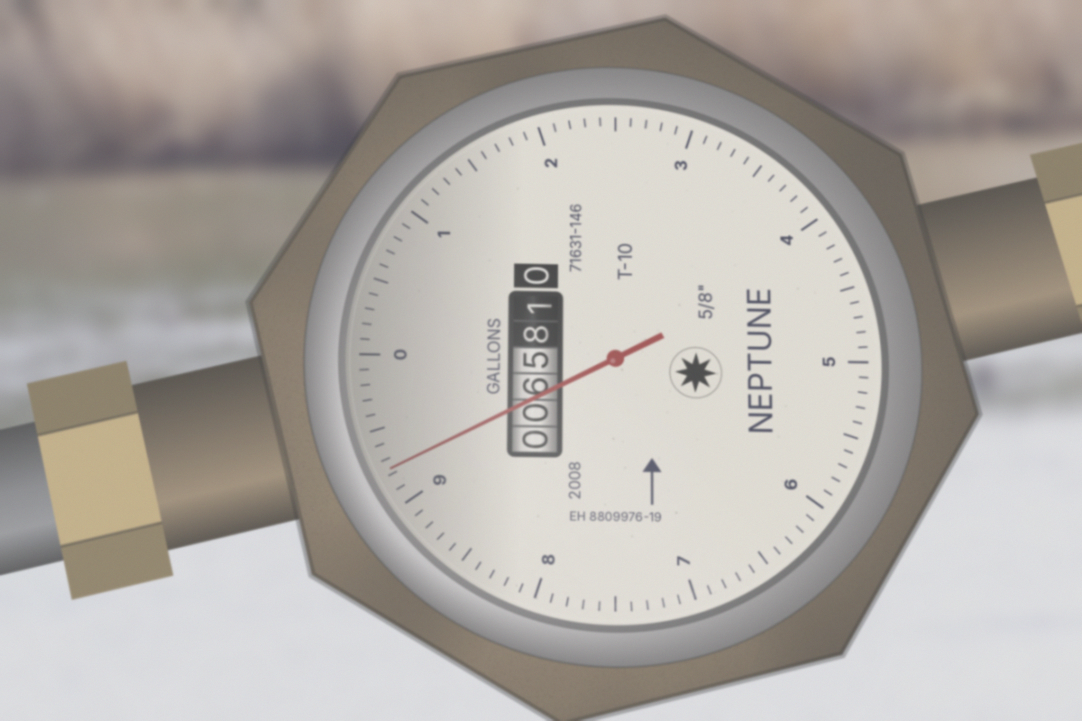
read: **65809.2** gal
